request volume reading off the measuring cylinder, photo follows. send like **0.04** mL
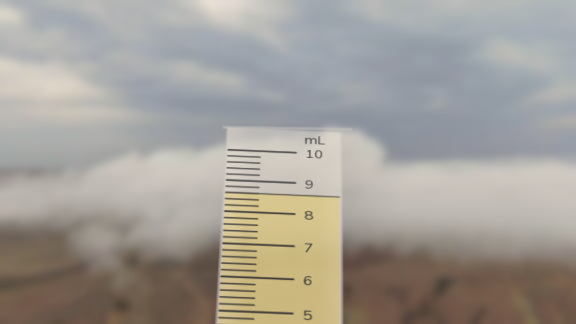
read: **8.6** mL
